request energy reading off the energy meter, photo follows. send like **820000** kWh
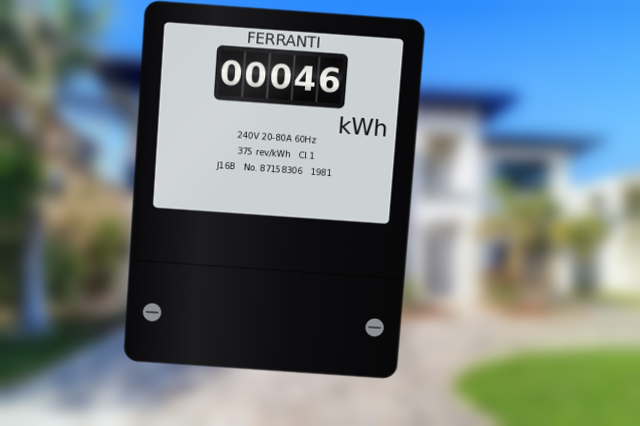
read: **46** kWh
